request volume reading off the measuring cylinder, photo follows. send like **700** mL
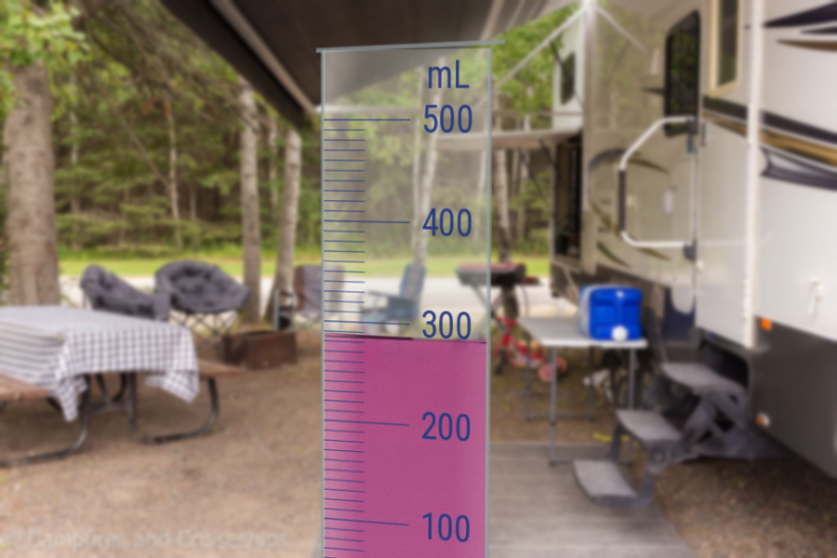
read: **285** mL
